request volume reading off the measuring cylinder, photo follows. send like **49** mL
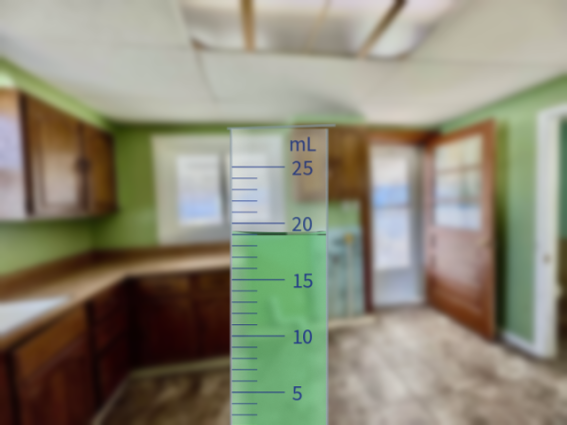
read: **19** mL
